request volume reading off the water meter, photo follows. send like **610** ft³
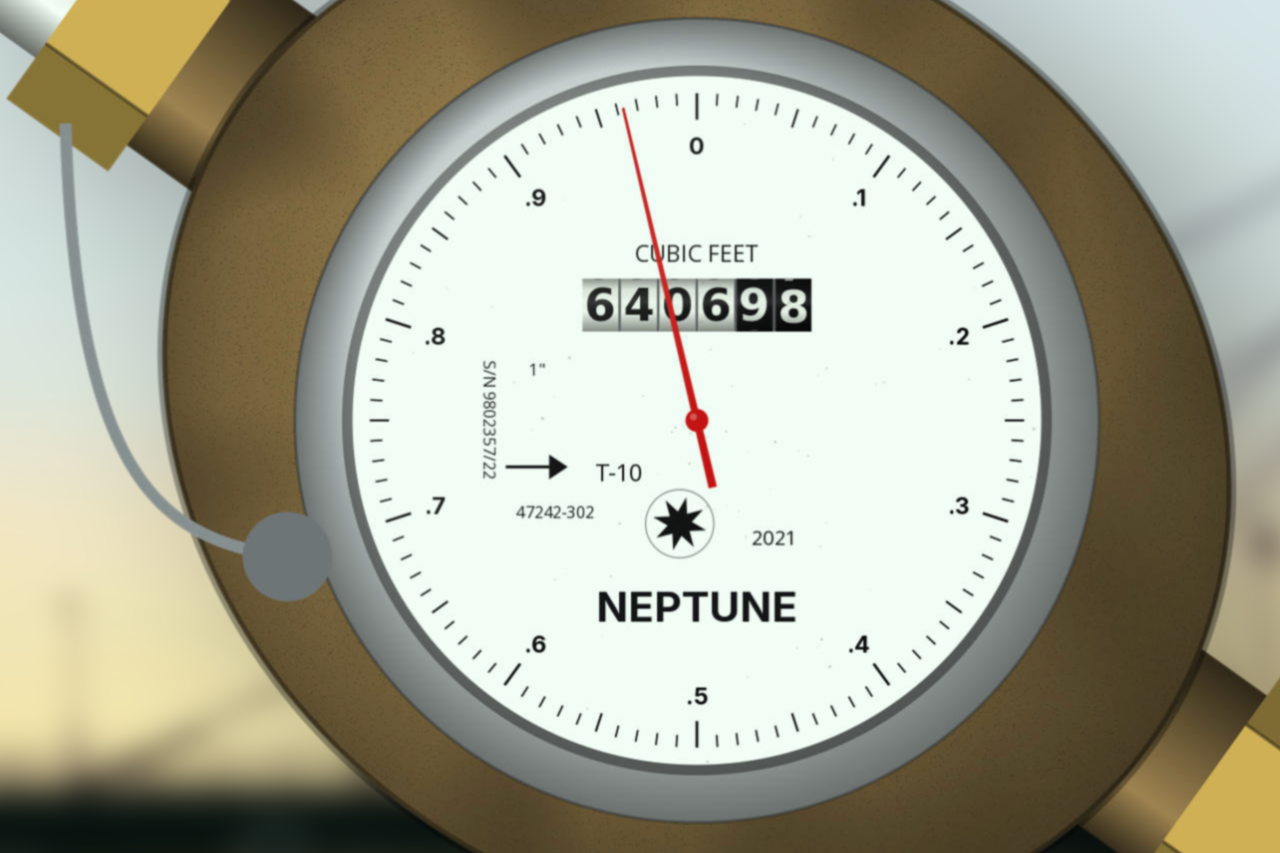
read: **640697.96** ft³
